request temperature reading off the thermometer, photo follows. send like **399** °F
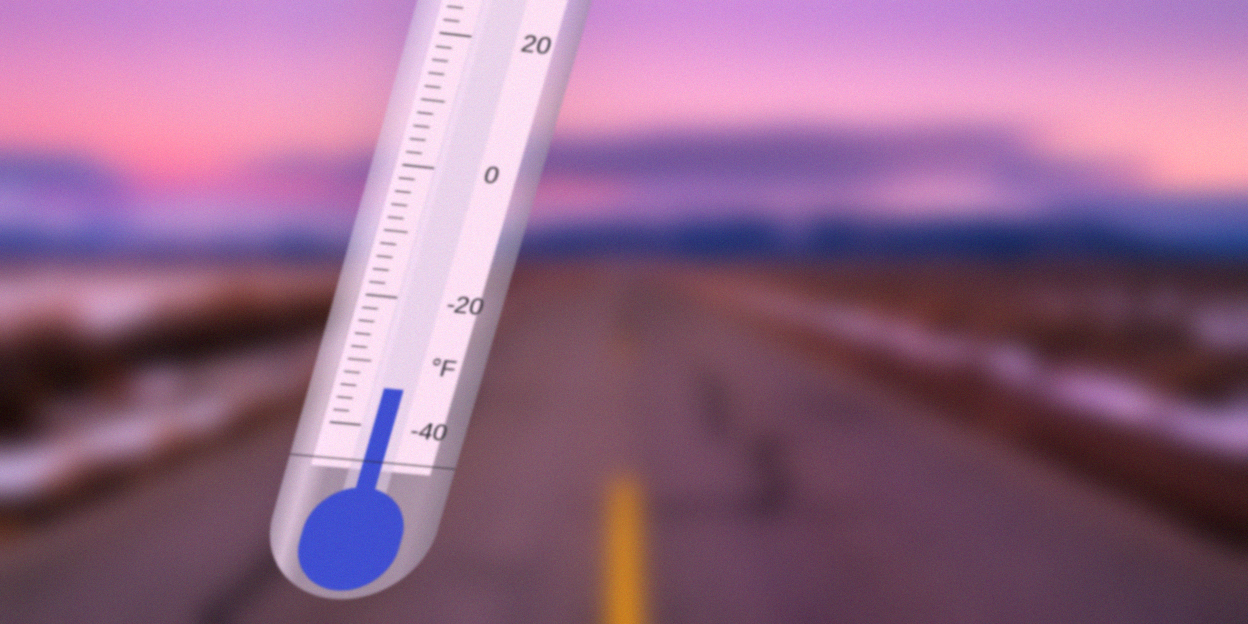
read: **-34** °F
